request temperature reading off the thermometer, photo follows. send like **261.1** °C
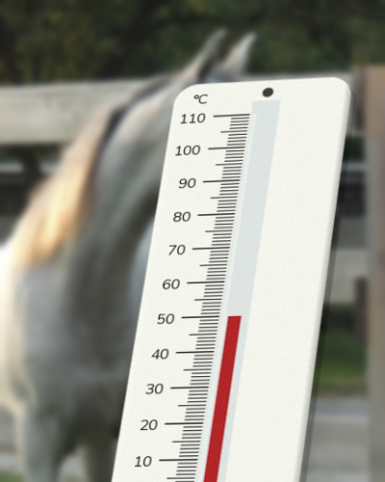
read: **50** °C
